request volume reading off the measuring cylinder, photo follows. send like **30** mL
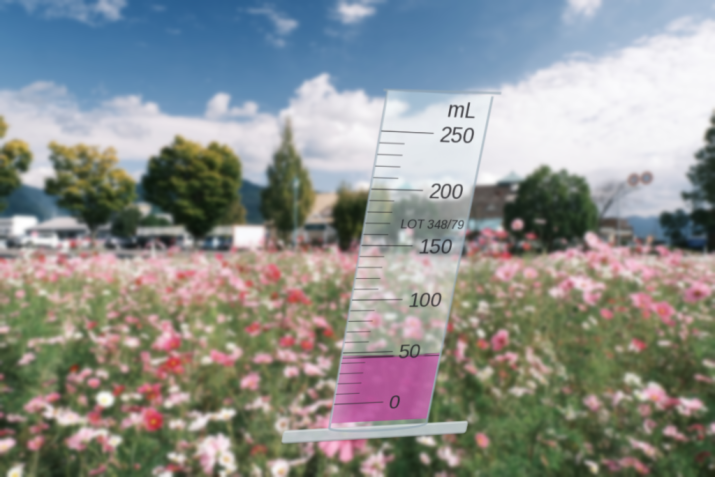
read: **45** mL
